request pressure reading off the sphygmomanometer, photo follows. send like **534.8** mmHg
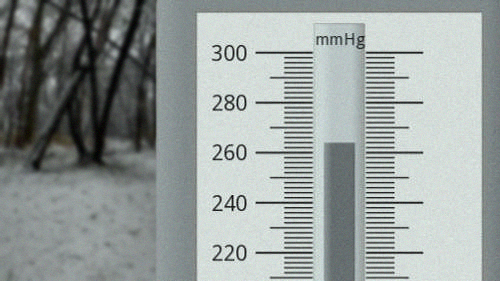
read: **264** mmHg
